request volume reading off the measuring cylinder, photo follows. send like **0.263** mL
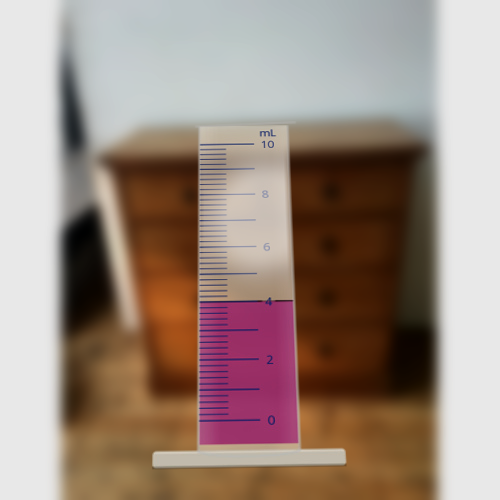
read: **4** mL
